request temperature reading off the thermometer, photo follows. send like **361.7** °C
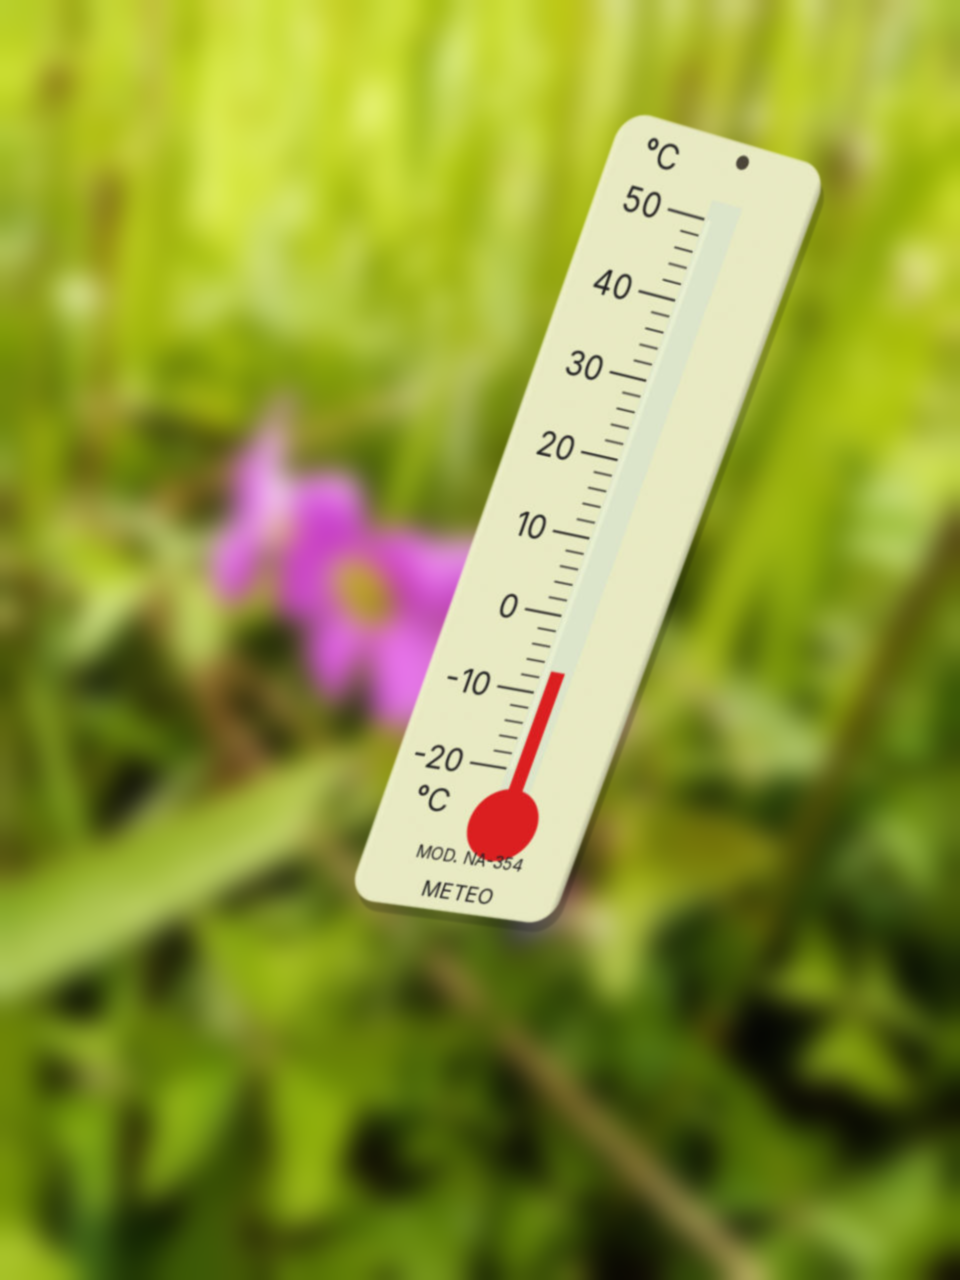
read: **-7** °C
